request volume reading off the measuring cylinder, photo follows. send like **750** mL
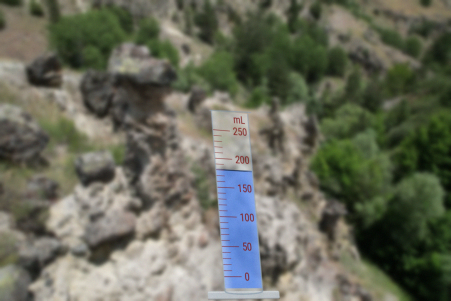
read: **180** mL
